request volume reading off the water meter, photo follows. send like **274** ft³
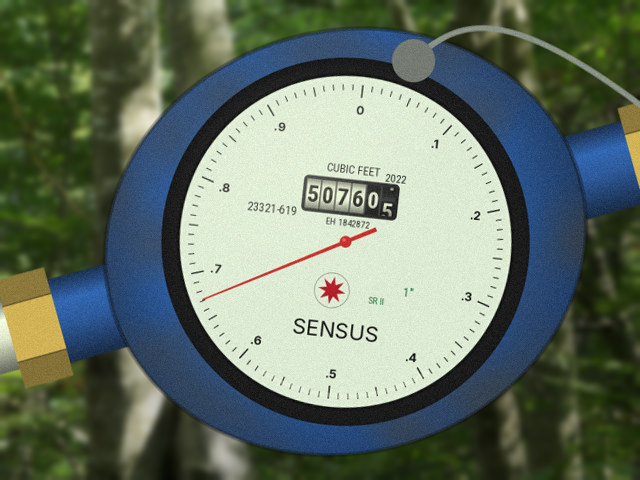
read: **507604.67** ft³
